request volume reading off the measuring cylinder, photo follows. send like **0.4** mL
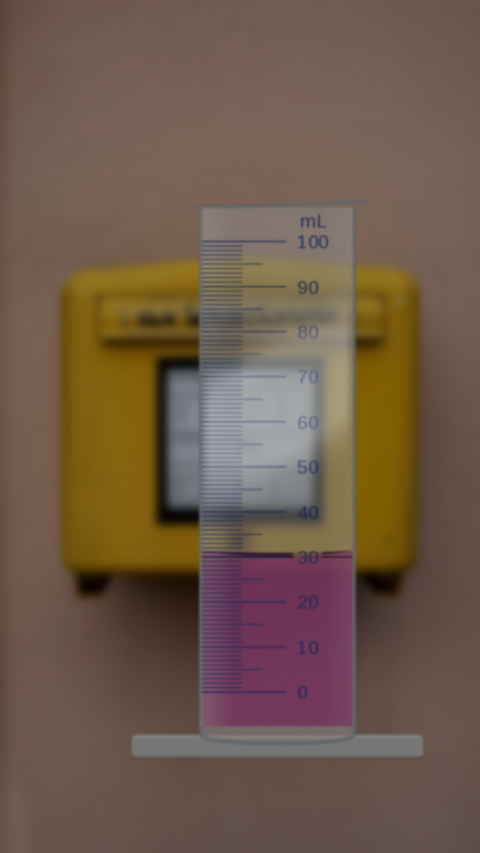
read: **30** mL
